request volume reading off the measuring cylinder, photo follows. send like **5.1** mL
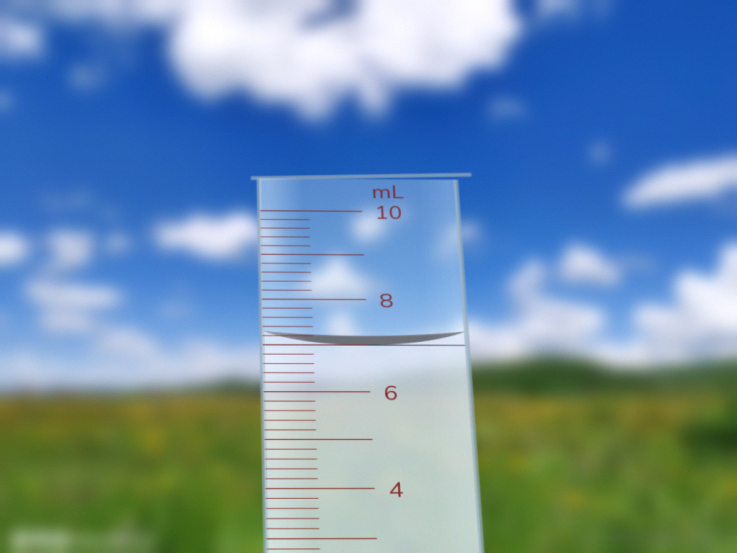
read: **7** mL
